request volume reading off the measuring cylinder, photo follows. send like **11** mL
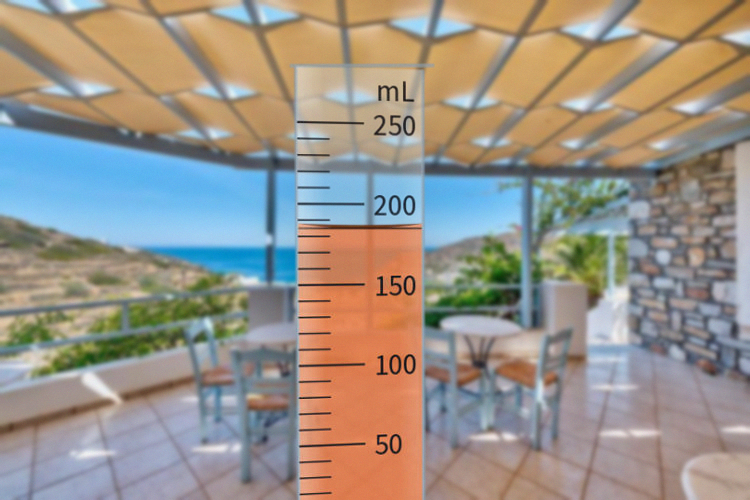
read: **185** mL
